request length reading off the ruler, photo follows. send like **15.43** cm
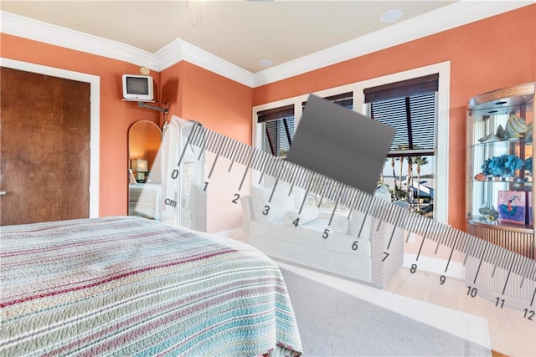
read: **3** cm
